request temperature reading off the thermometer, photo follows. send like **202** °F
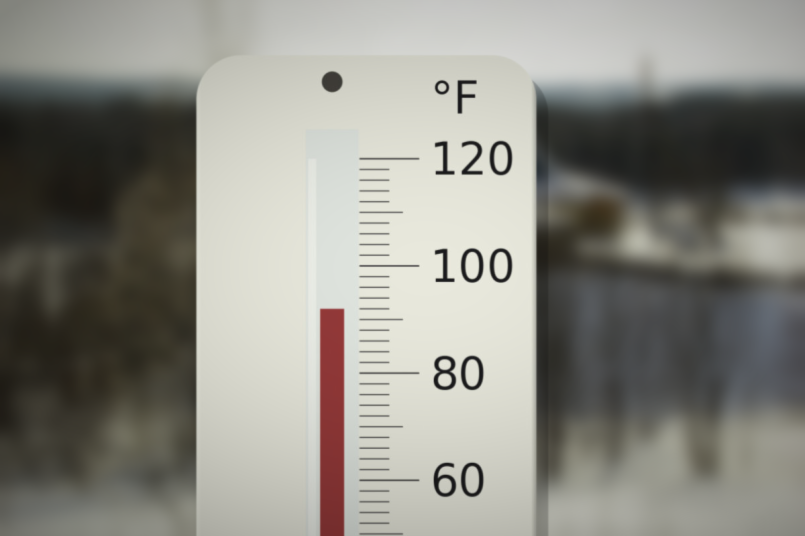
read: **92** °F
